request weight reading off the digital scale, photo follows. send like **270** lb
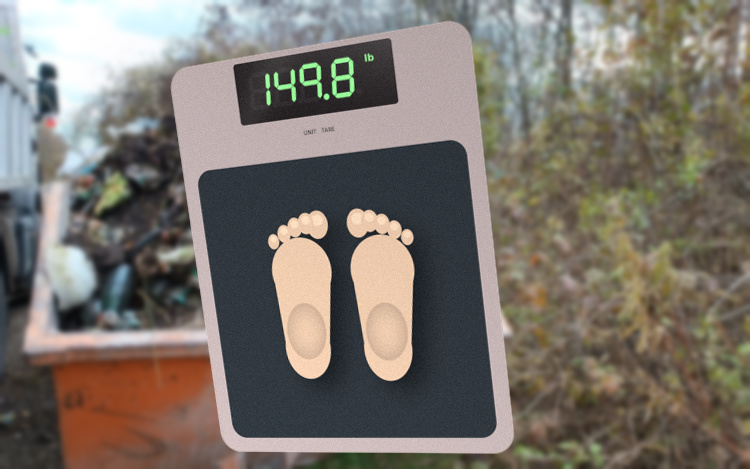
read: **149.8** lb
